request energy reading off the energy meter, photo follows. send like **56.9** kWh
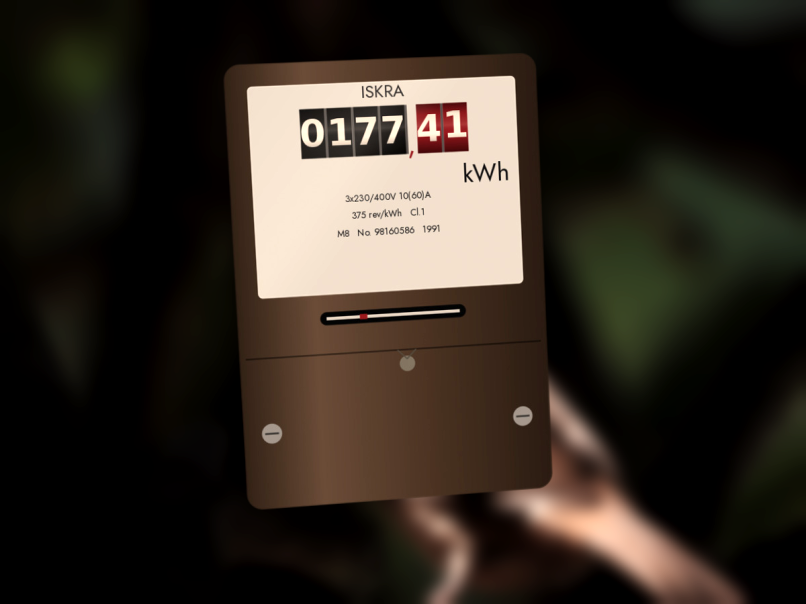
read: **177.41** kWh
